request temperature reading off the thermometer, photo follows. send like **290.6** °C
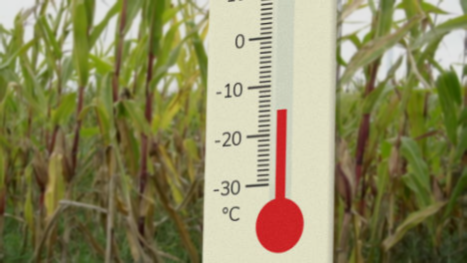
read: **-15** °C
